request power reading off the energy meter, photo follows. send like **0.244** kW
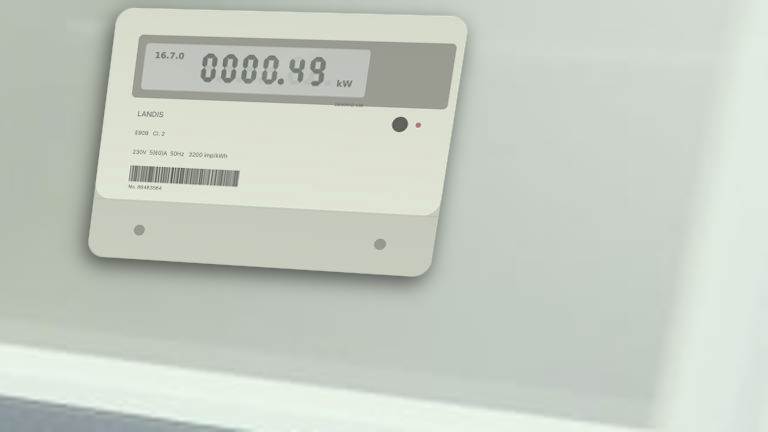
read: **0.49** kW
